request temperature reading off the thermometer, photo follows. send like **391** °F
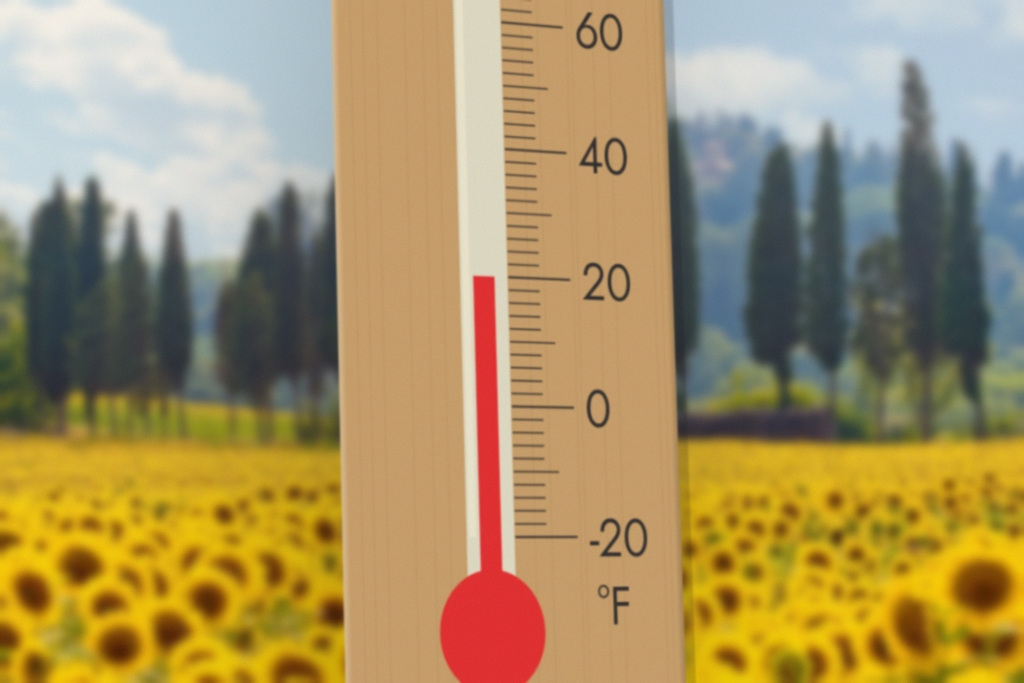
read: **20** °F
